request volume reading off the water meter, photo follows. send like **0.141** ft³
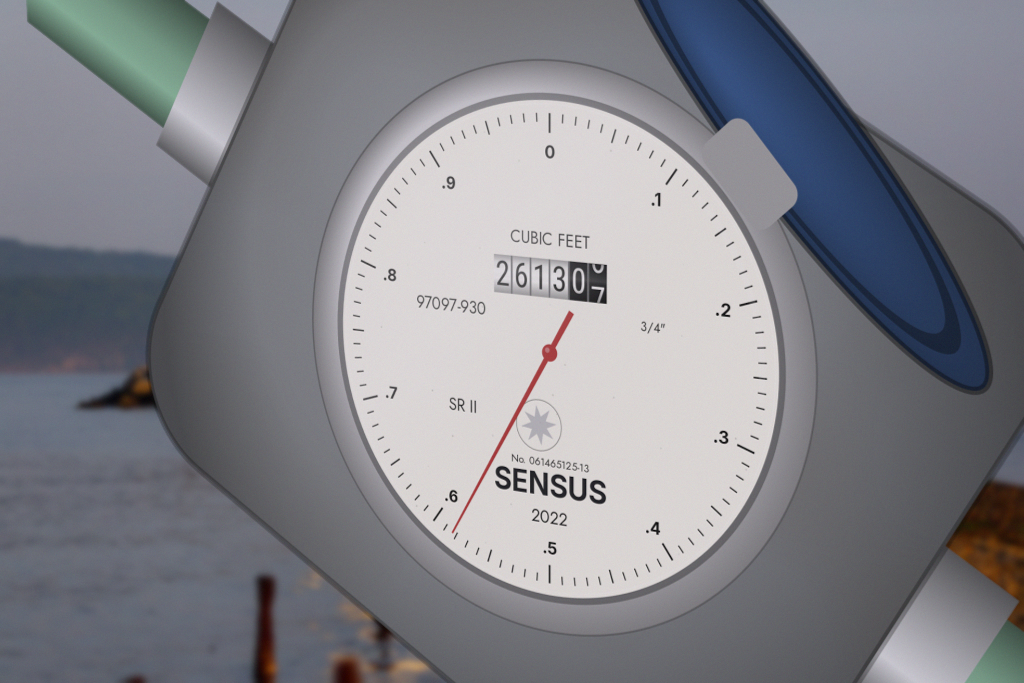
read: **261306.58** ft³
